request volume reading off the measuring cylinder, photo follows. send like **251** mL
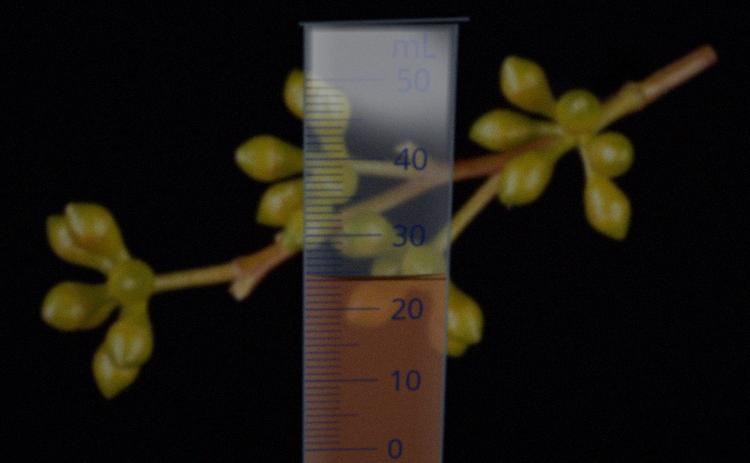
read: **24** mL
